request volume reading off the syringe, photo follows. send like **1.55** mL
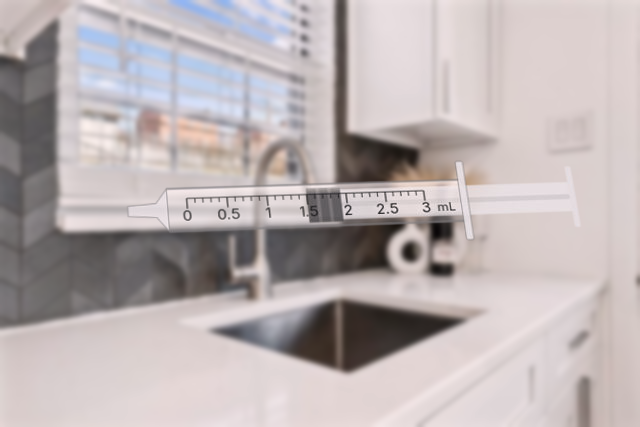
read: **1.5** mL
